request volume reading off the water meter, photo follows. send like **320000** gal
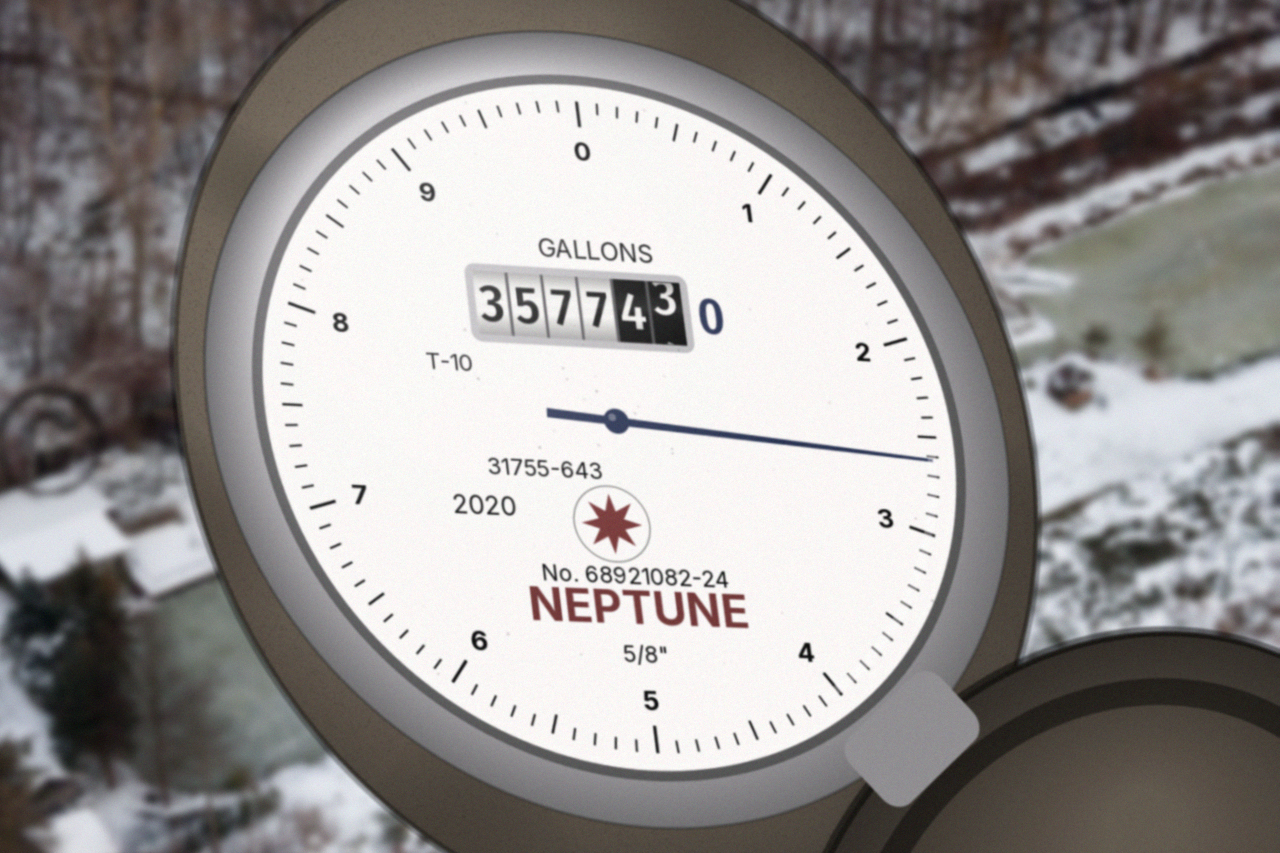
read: **3577432.6** gal
